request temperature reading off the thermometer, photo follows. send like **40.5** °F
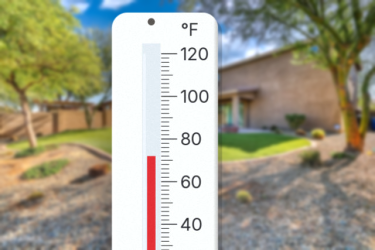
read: **72** °F
